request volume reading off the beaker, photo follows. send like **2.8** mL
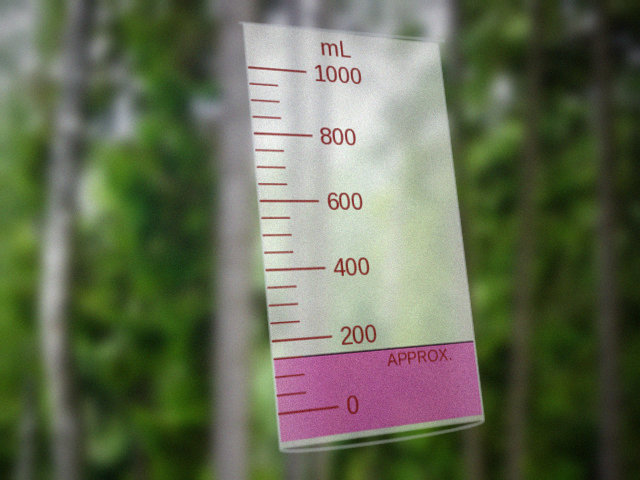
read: **150** mL
